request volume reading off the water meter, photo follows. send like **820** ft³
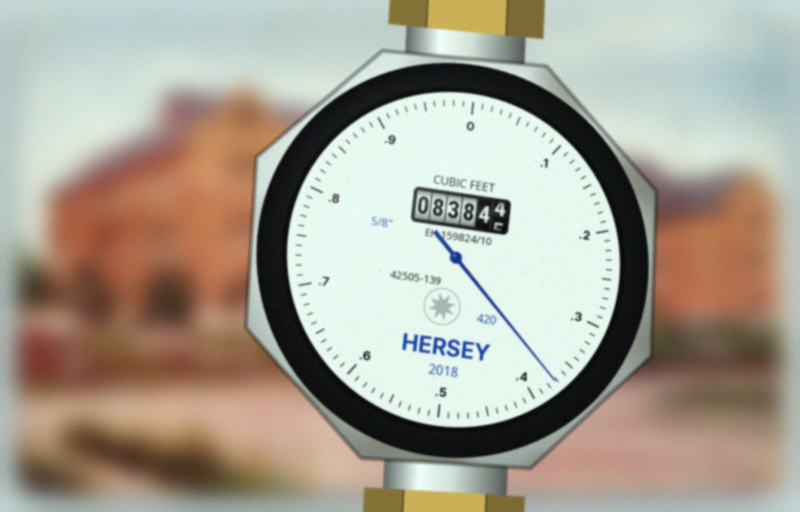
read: **83844.37** ft³
